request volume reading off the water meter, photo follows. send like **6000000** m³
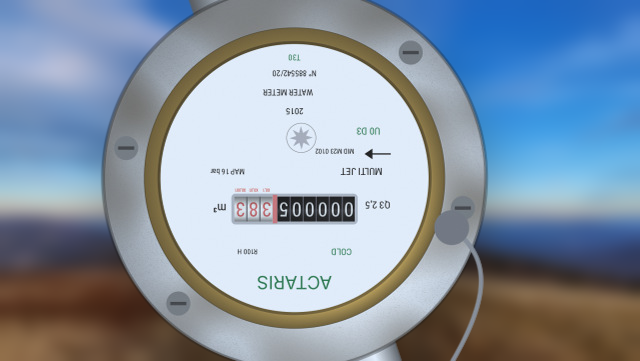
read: **5.383** m³
